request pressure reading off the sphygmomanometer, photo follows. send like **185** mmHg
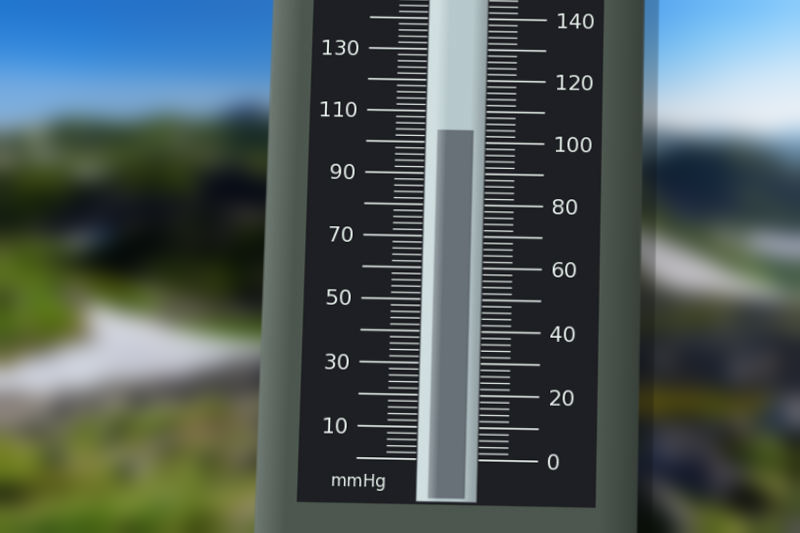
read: **104** mmHg
